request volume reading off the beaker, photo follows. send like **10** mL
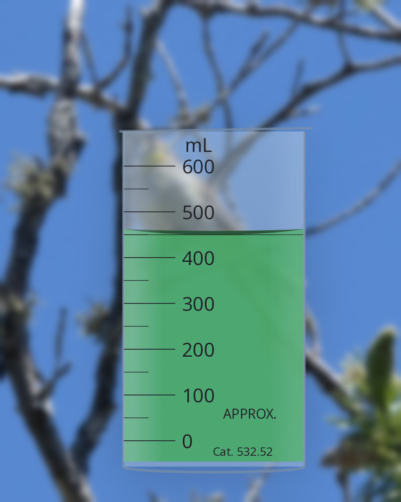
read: **450** mL
